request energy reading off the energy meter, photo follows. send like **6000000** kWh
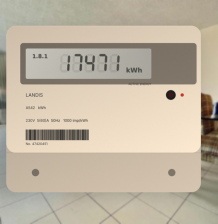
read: **17471** kWh
